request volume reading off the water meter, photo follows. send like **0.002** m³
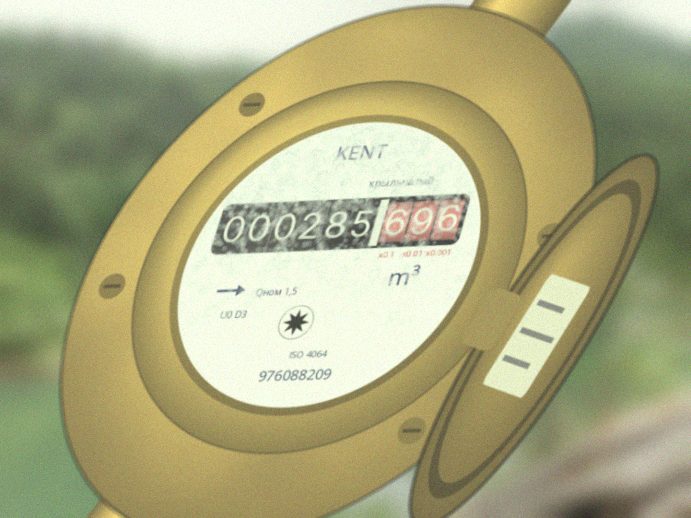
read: **285.696** m³
